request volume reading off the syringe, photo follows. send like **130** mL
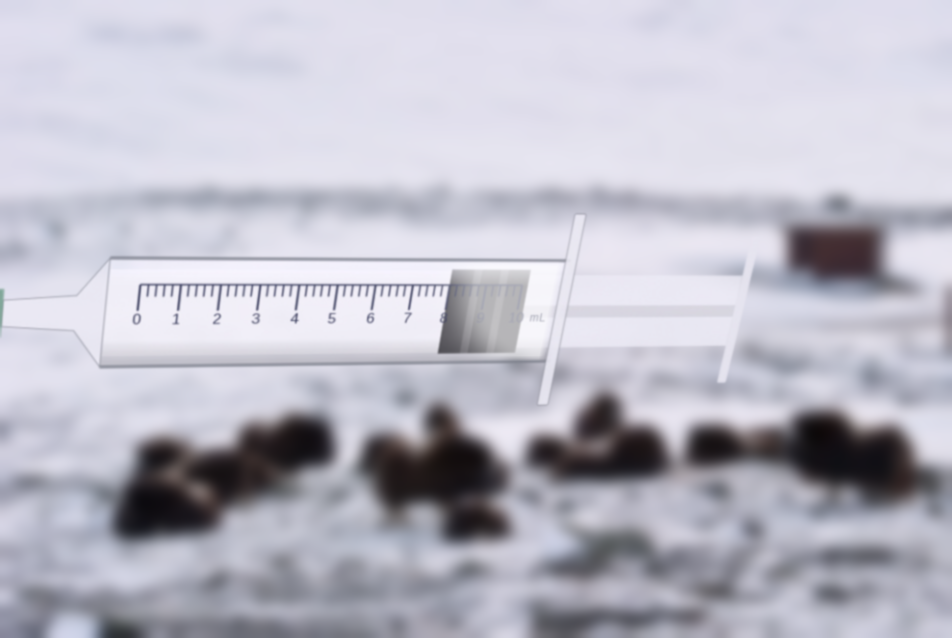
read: **8** mL
